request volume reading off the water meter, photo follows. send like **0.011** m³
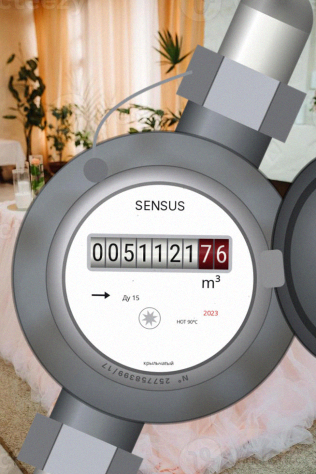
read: **51121.76** m³
